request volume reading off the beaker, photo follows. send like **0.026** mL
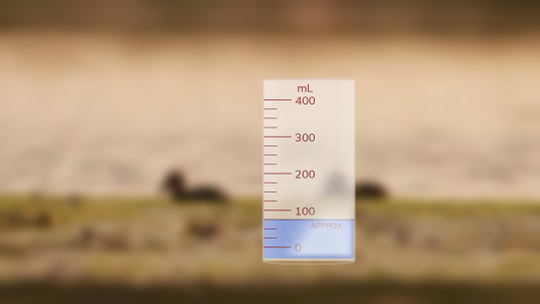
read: **75** mL
